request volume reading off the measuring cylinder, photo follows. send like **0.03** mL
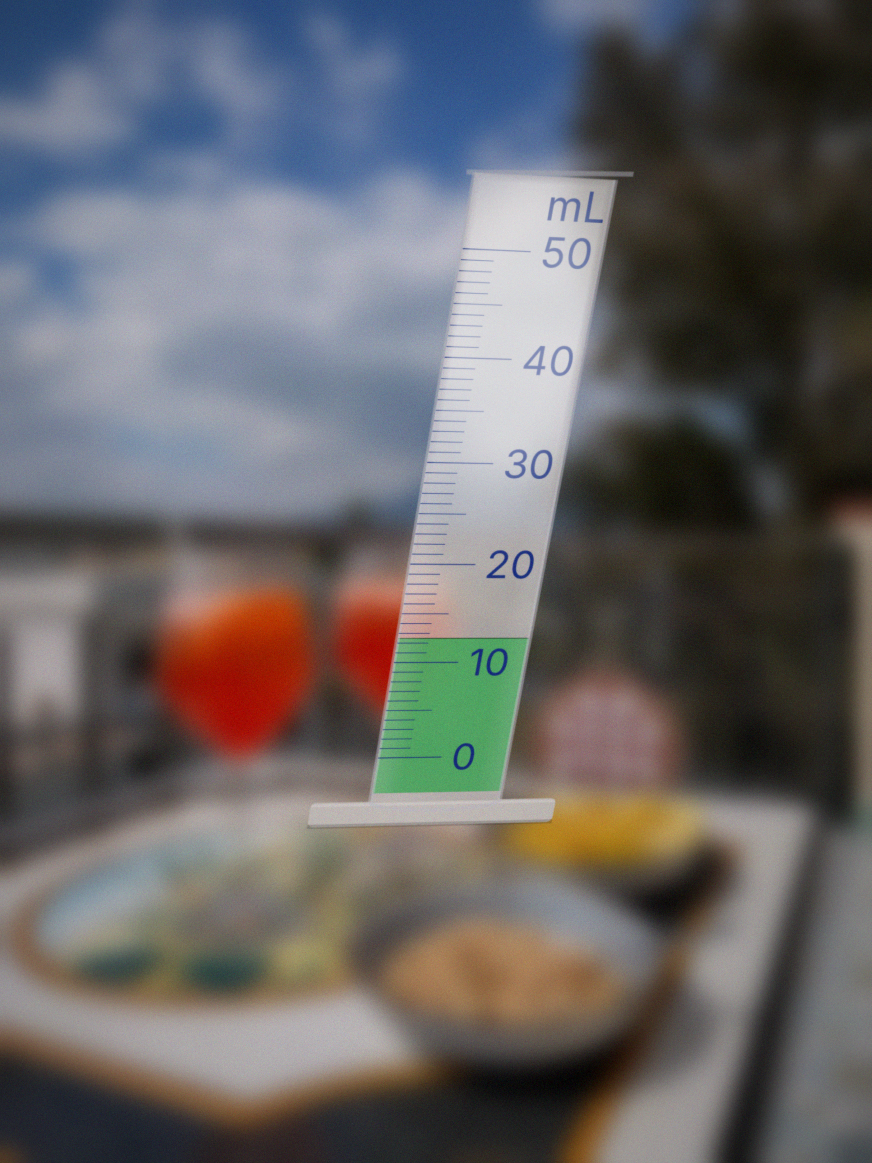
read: **12.5** mL
